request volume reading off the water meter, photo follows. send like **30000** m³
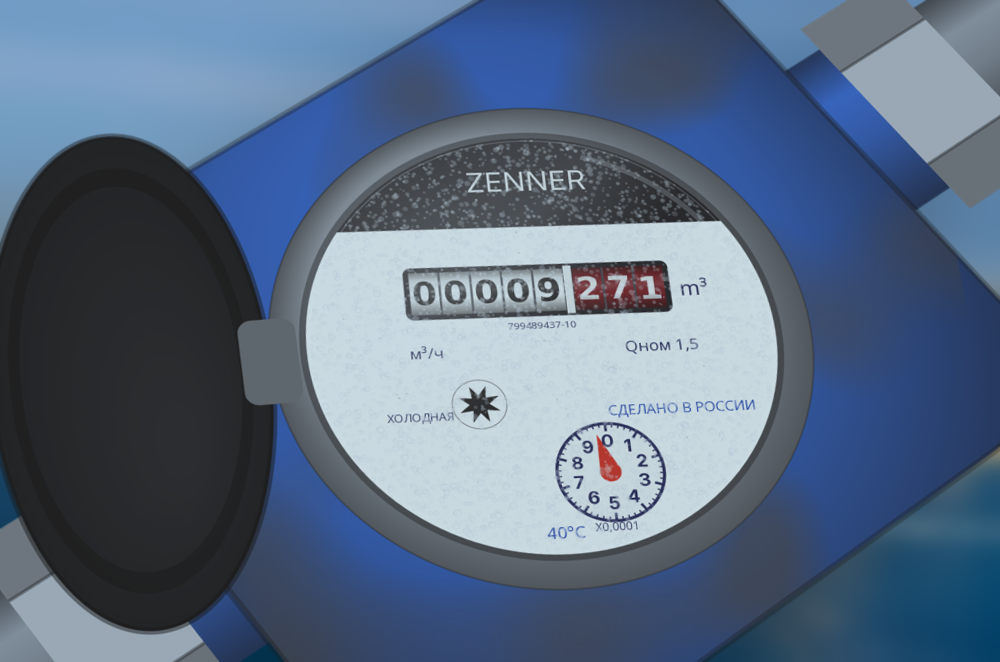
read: **9.2709** m³
